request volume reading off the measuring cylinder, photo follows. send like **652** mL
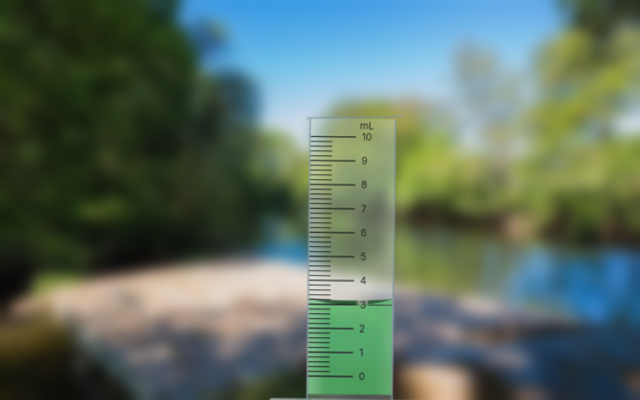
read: **3** mL
